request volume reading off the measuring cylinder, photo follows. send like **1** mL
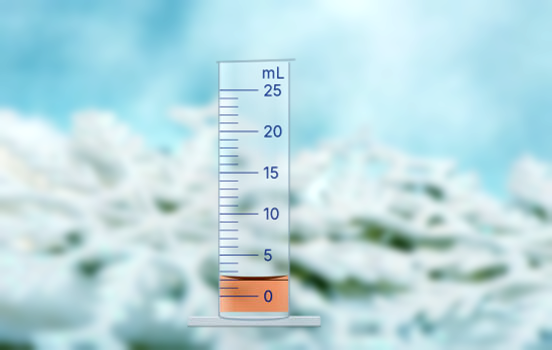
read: **2** mL
